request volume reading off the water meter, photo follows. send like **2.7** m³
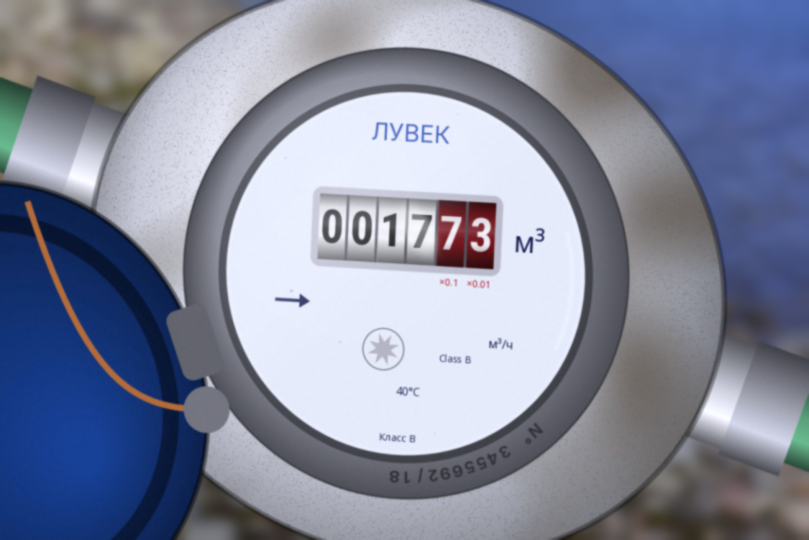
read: **17.73** m³
